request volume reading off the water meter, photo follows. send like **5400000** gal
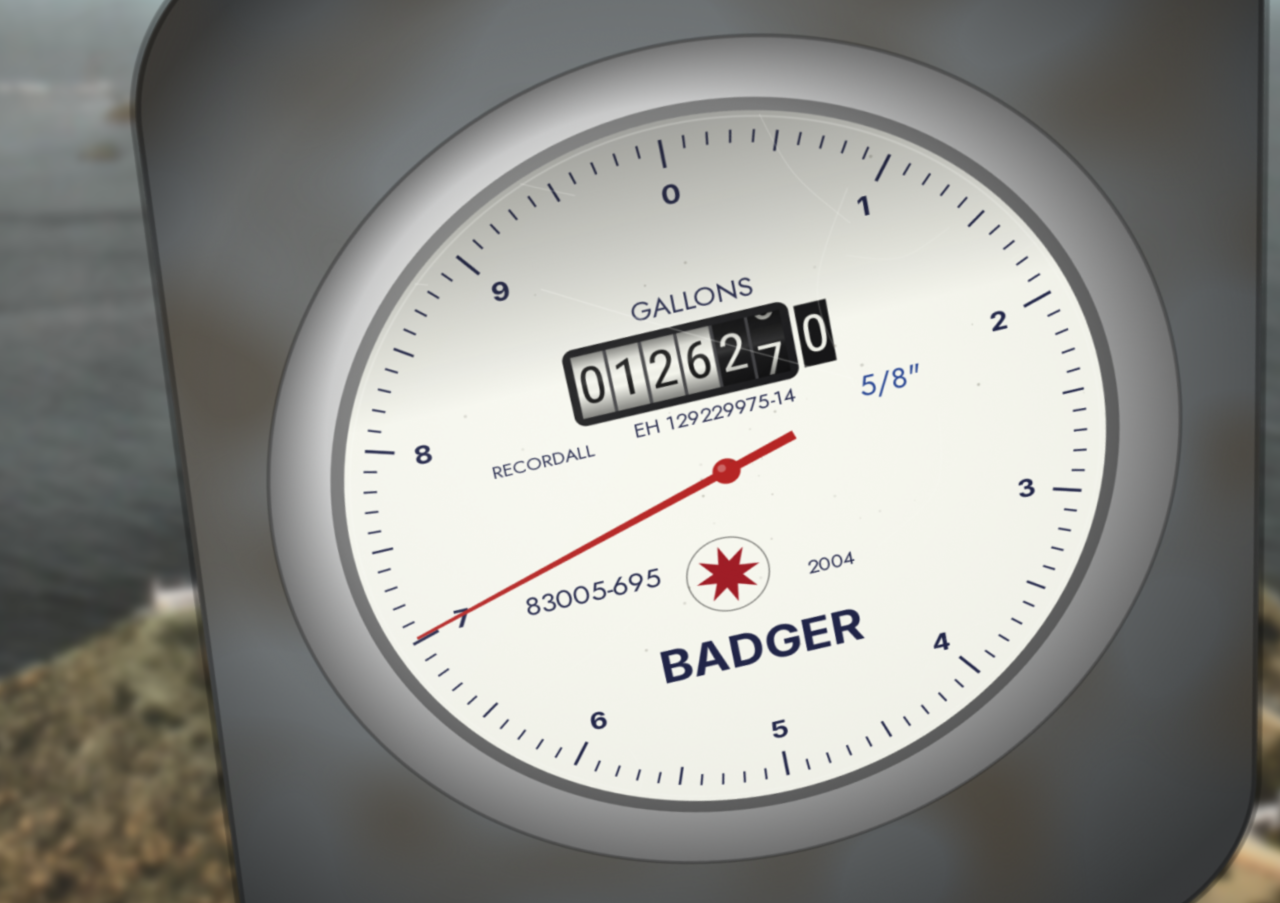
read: **126267.0** gal
